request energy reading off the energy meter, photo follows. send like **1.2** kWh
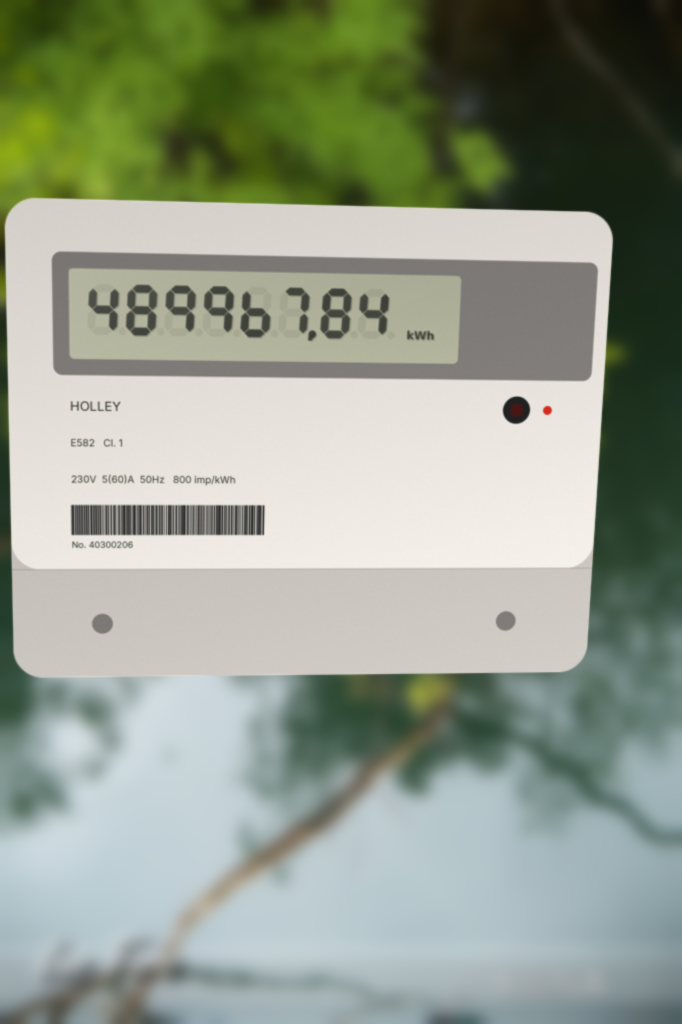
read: **489967.84** kWh
